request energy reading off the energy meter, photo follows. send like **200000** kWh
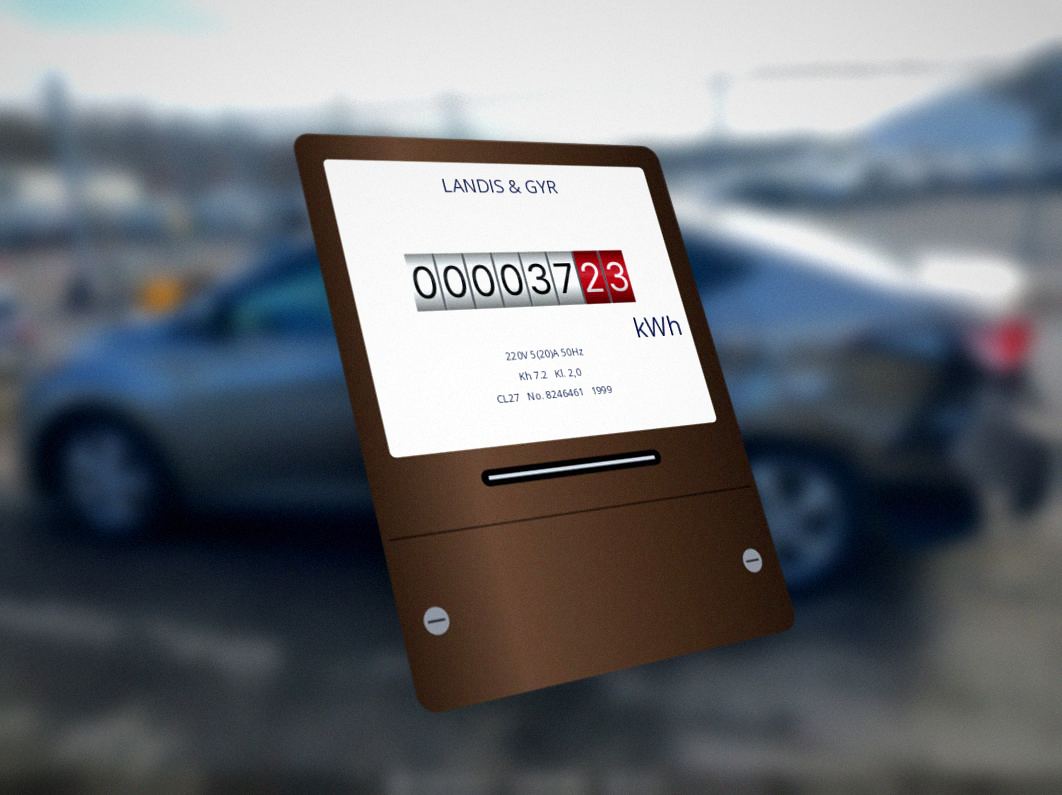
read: **37.23** kWh
